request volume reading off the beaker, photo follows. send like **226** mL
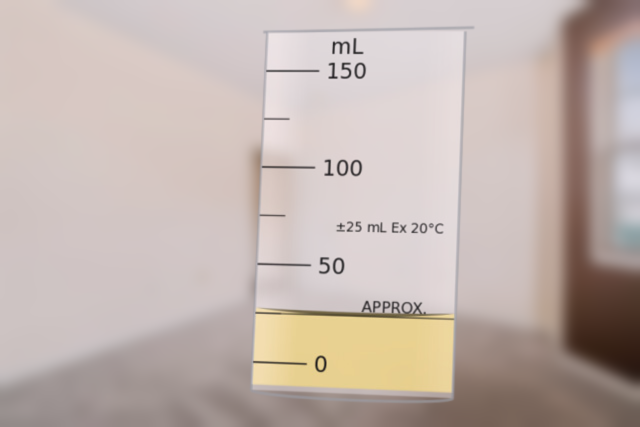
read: **25** mL
